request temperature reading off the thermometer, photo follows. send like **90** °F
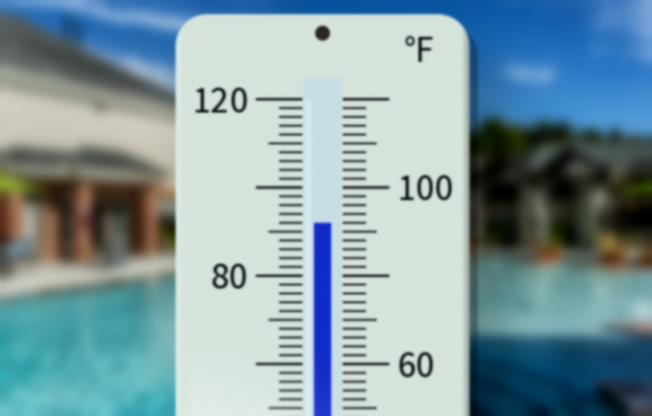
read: **92** °F
